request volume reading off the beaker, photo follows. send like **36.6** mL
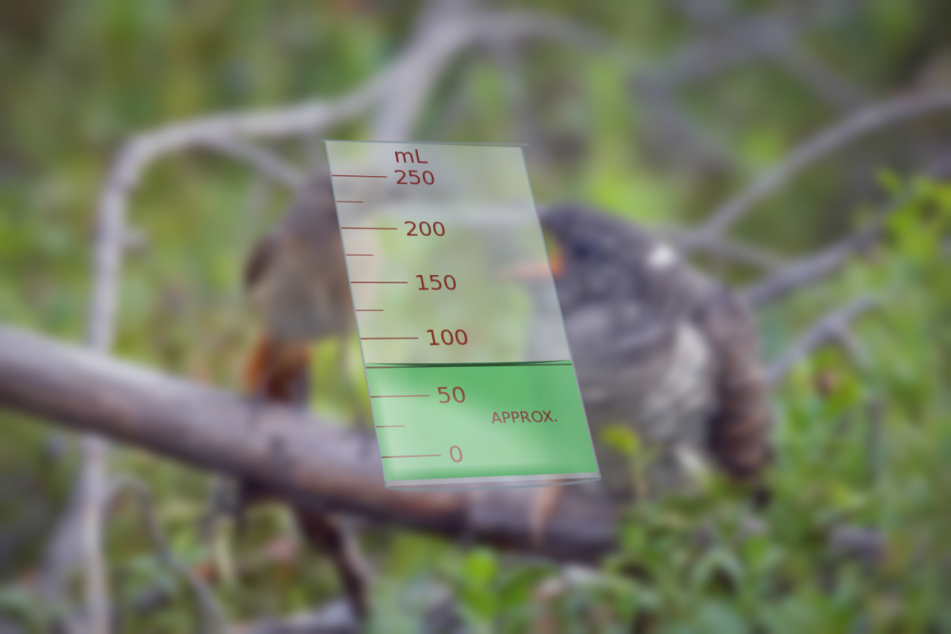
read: **75** mL
